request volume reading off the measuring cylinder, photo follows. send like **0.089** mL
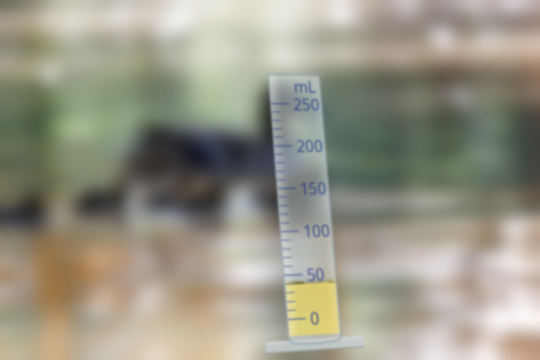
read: **40** mL
